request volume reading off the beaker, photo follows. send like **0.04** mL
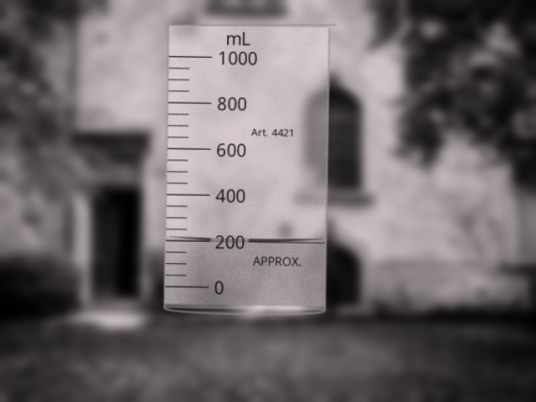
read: **200** mL
